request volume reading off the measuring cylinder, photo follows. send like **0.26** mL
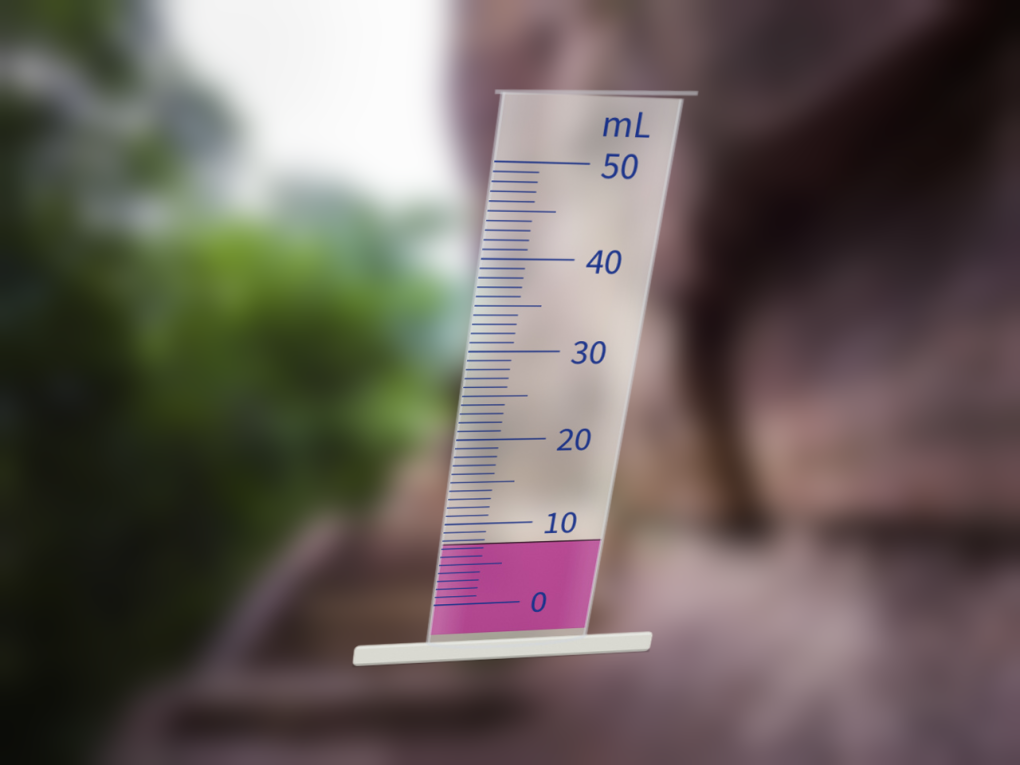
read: **7.5** mL
